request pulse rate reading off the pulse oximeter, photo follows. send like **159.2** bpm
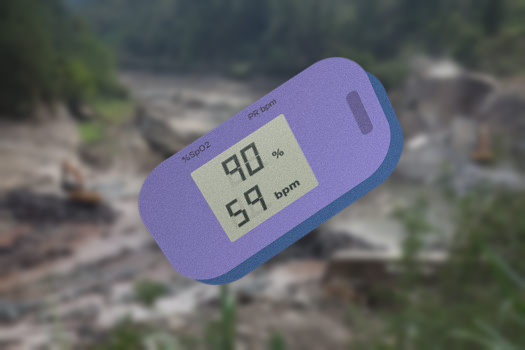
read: **59** bpm
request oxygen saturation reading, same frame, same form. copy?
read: **90** %
